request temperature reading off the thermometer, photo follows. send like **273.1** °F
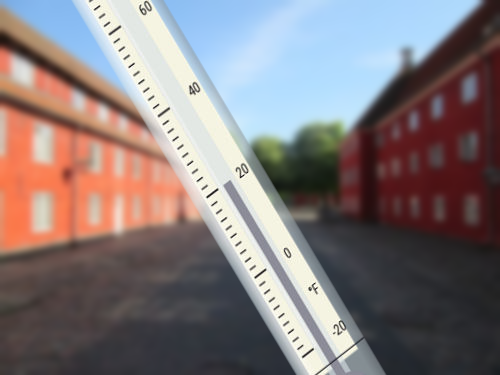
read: **20** °F
